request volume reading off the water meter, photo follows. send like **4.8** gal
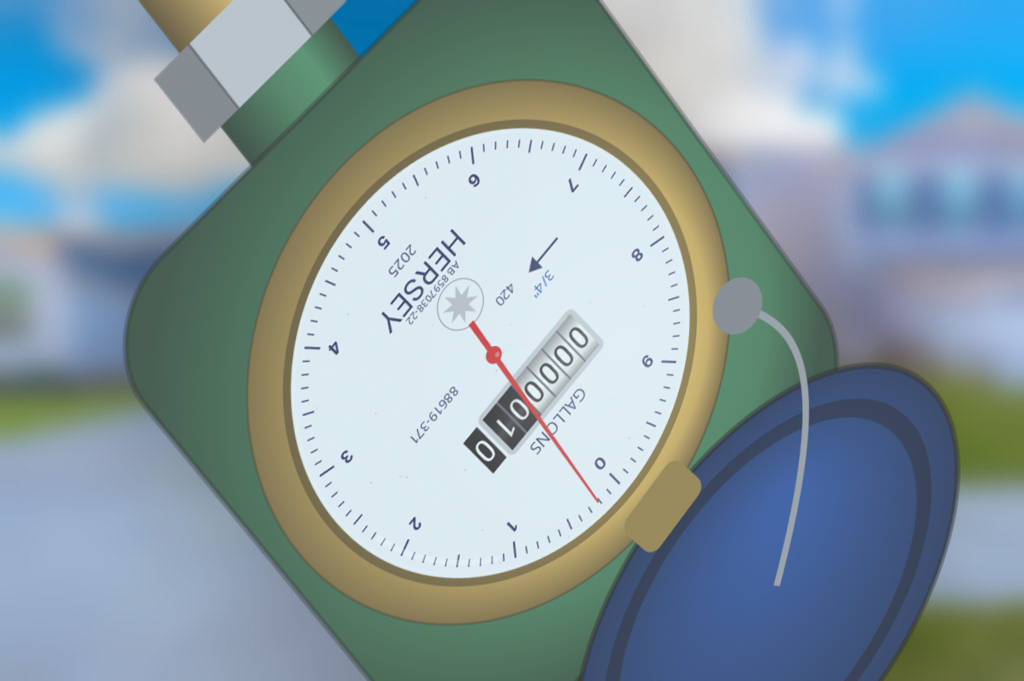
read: **10.2** gal
